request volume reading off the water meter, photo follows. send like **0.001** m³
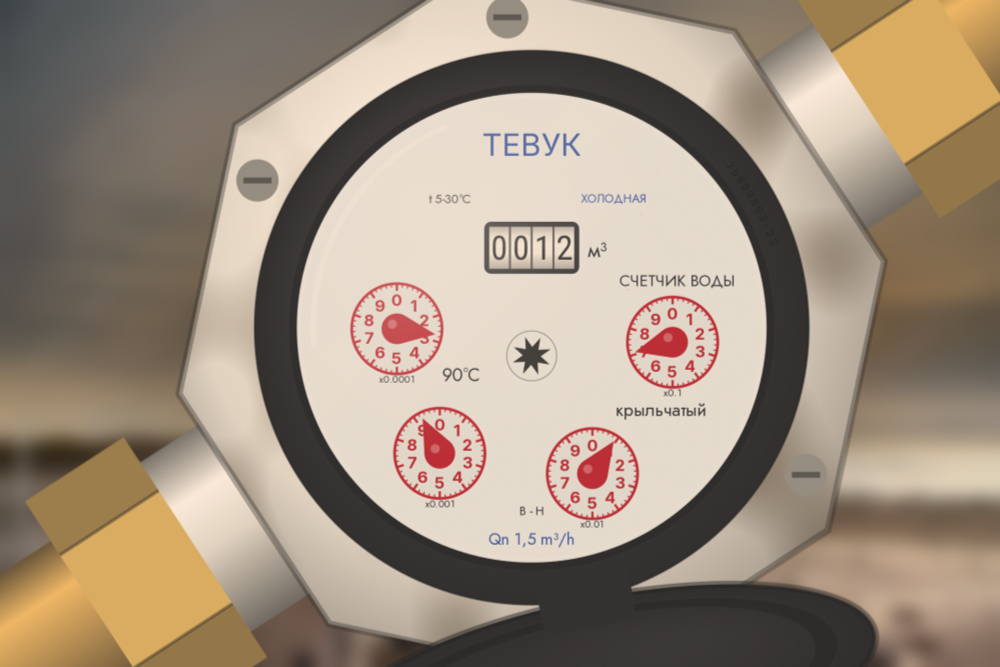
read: **12.7092** m³
